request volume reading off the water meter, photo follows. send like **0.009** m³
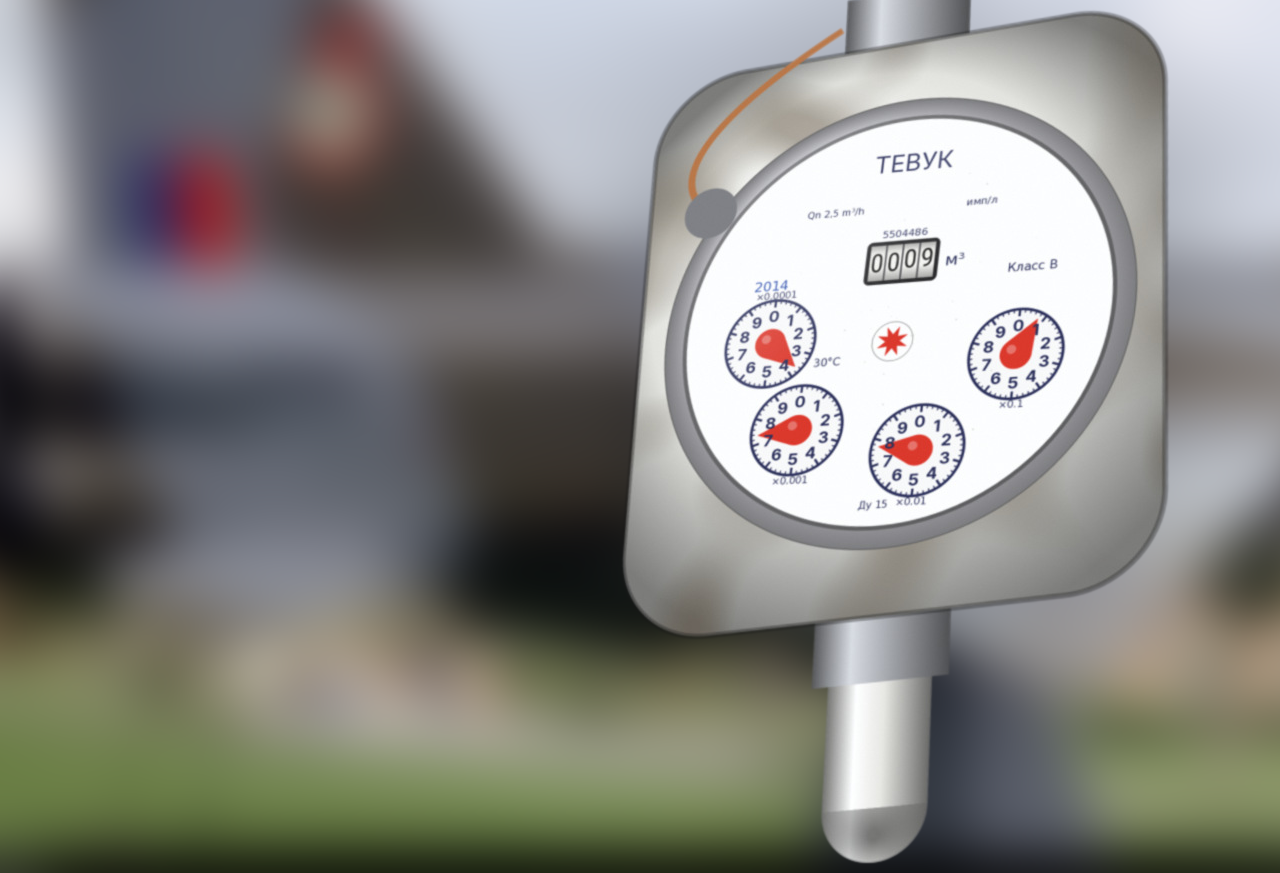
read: **9.0773** m³
